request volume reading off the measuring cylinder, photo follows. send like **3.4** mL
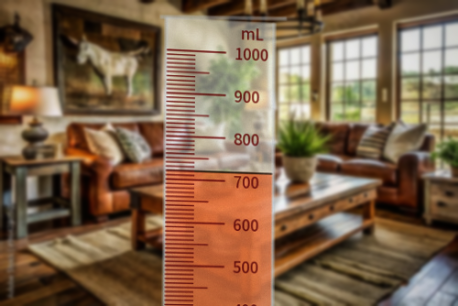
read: **720** mL
